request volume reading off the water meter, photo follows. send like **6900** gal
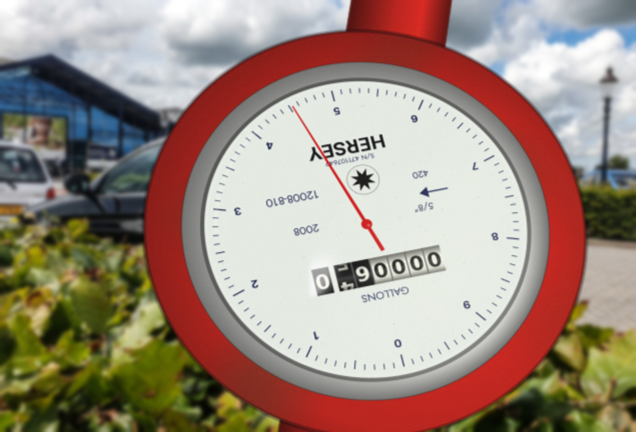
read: **644.5** gal
